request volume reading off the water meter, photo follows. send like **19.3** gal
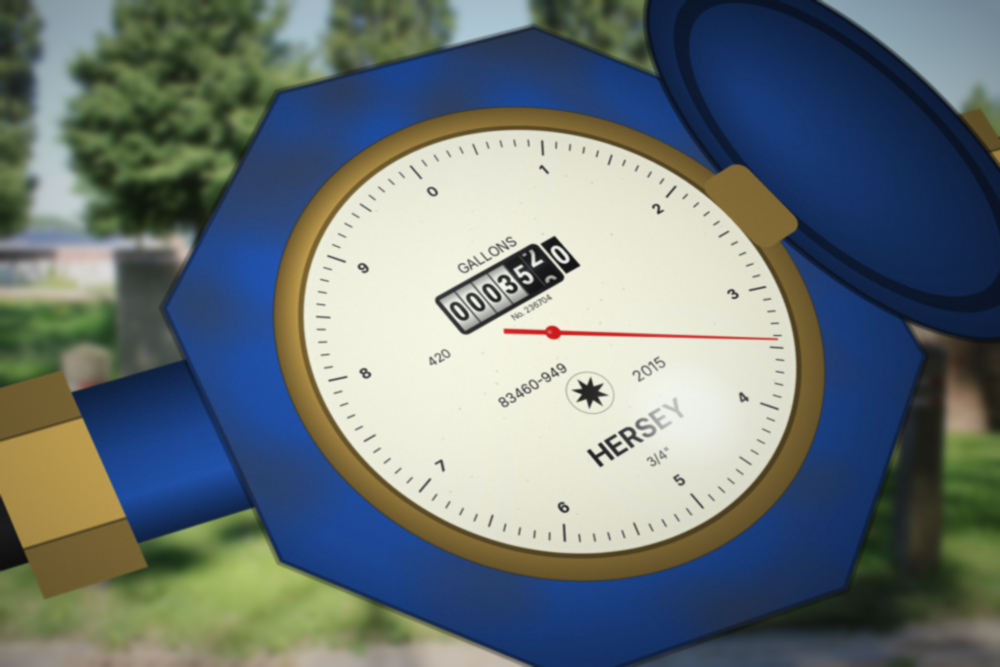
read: **3523.4** gal
